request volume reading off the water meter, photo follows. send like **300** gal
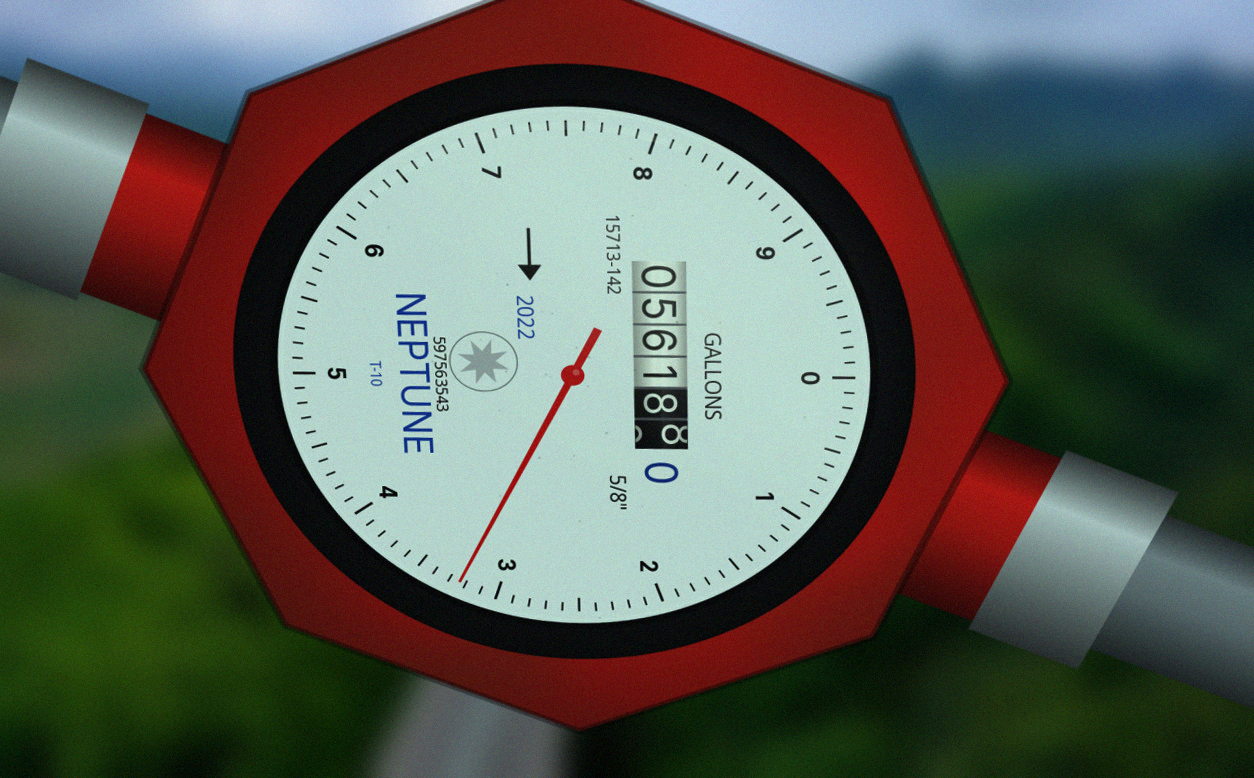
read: **561883.2** gal
